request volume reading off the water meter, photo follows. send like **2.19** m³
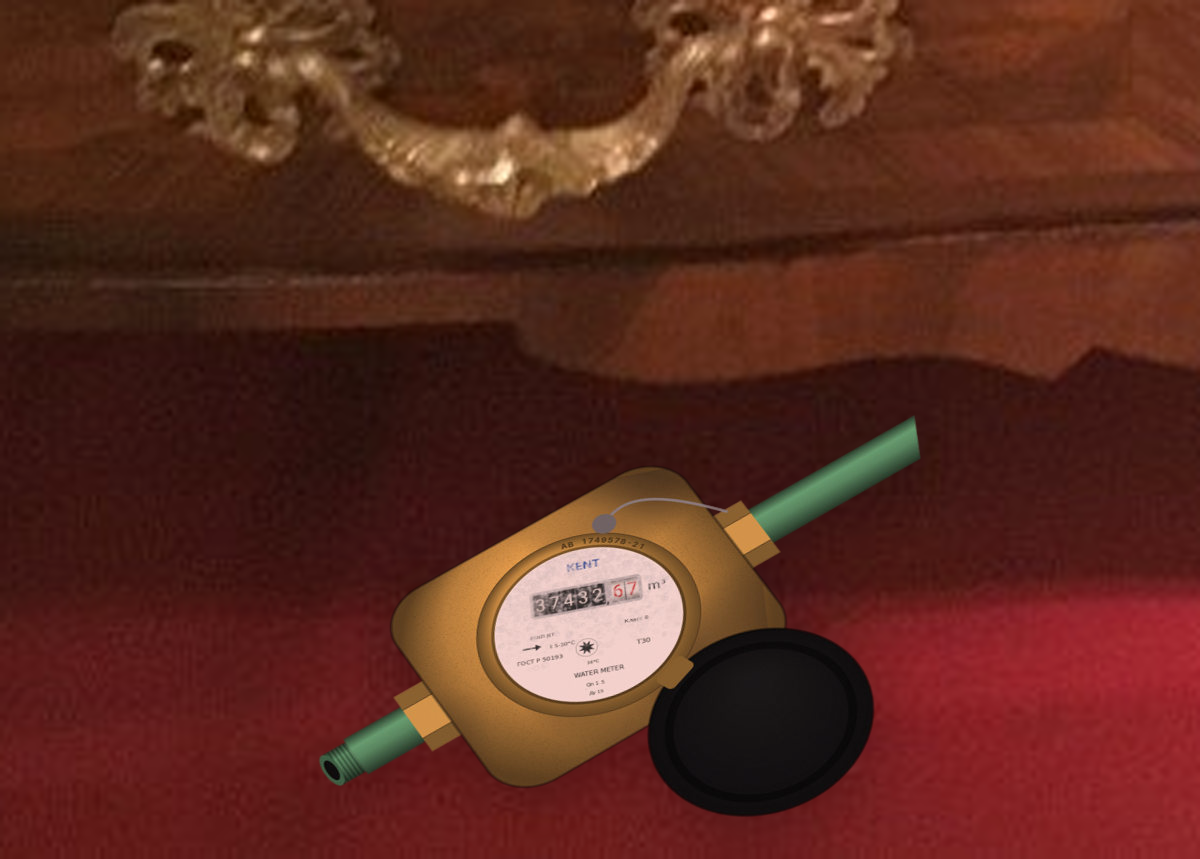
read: **37432.67** m³
